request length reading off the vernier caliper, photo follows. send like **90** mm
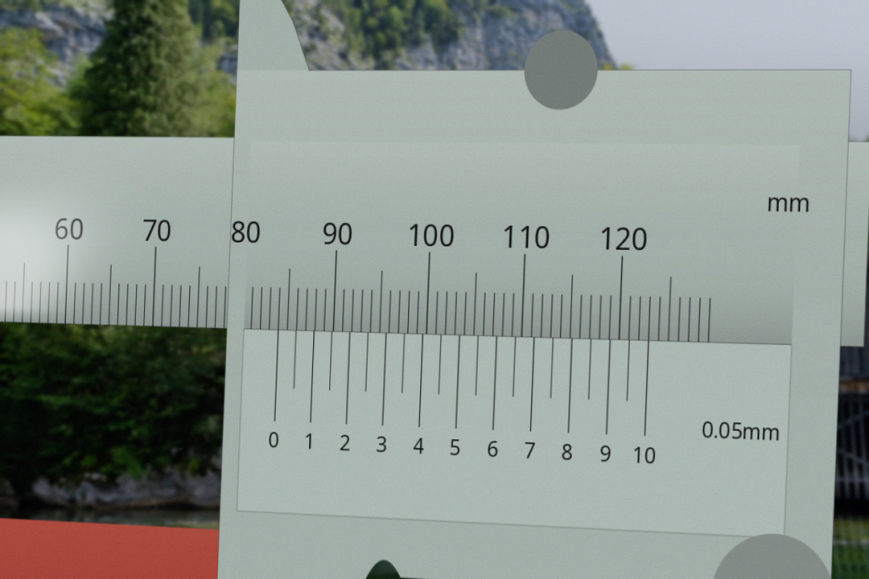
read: **84.0** mm
